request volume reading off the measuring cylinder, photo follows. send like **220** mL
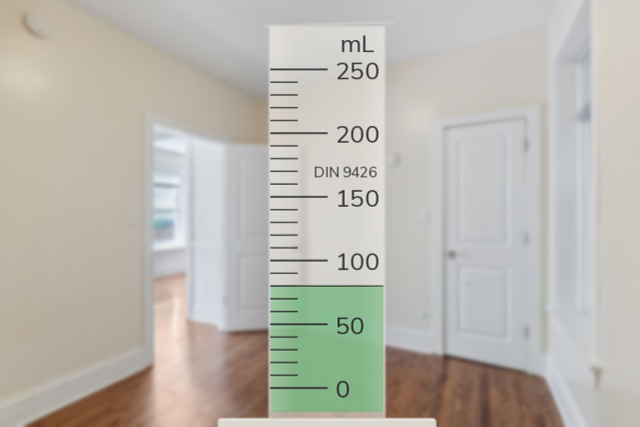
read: **80** mL
